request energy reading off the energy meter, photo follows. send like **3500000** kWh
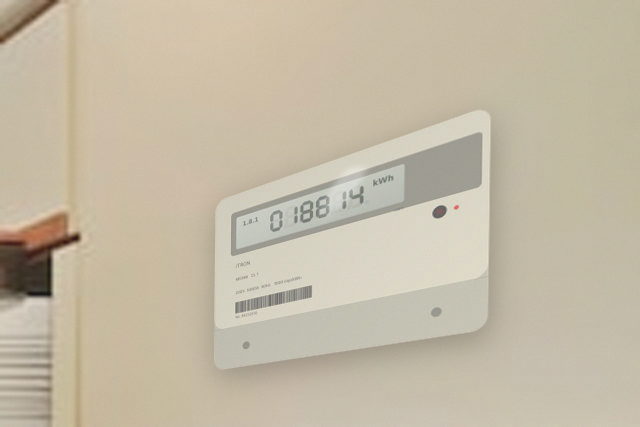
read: **18814** kWh
